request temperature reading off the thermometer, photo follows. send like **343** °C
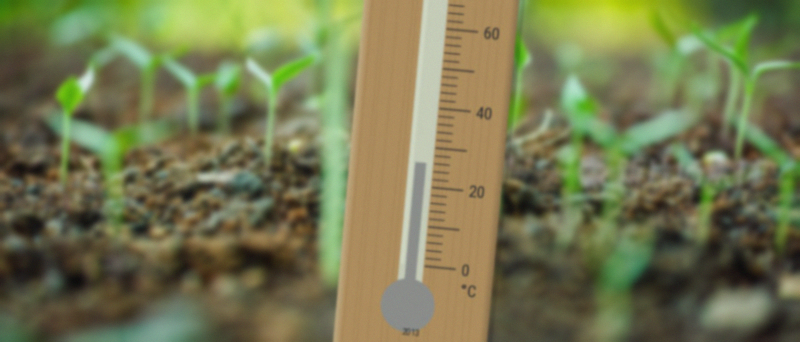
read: **26** °C
